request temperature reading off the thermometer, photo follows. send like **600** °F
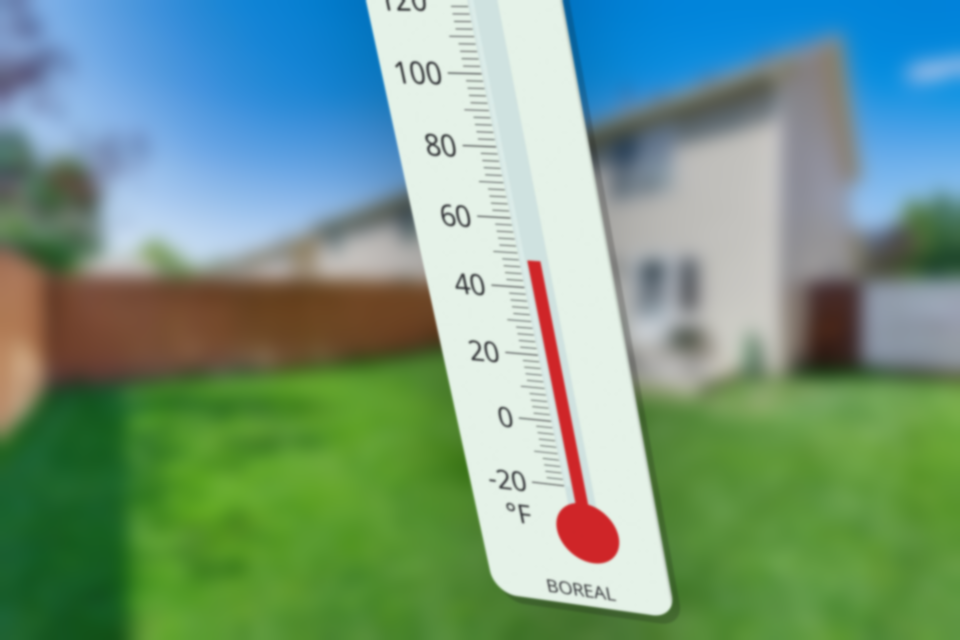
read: **48** °F
